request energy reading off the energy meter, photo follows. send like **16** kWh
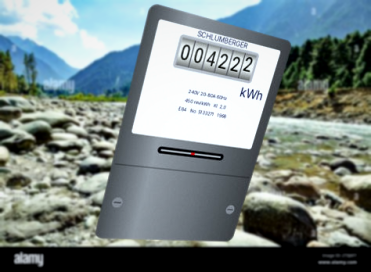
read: **4222** kWh
